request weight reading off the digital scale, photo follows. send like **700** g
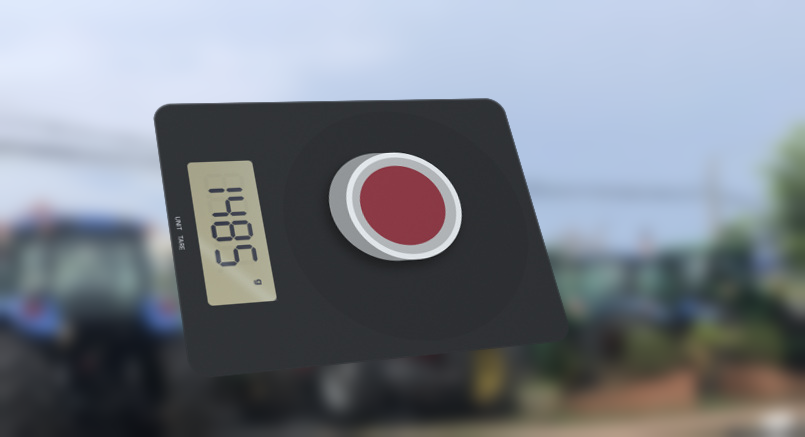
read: **1485** g
